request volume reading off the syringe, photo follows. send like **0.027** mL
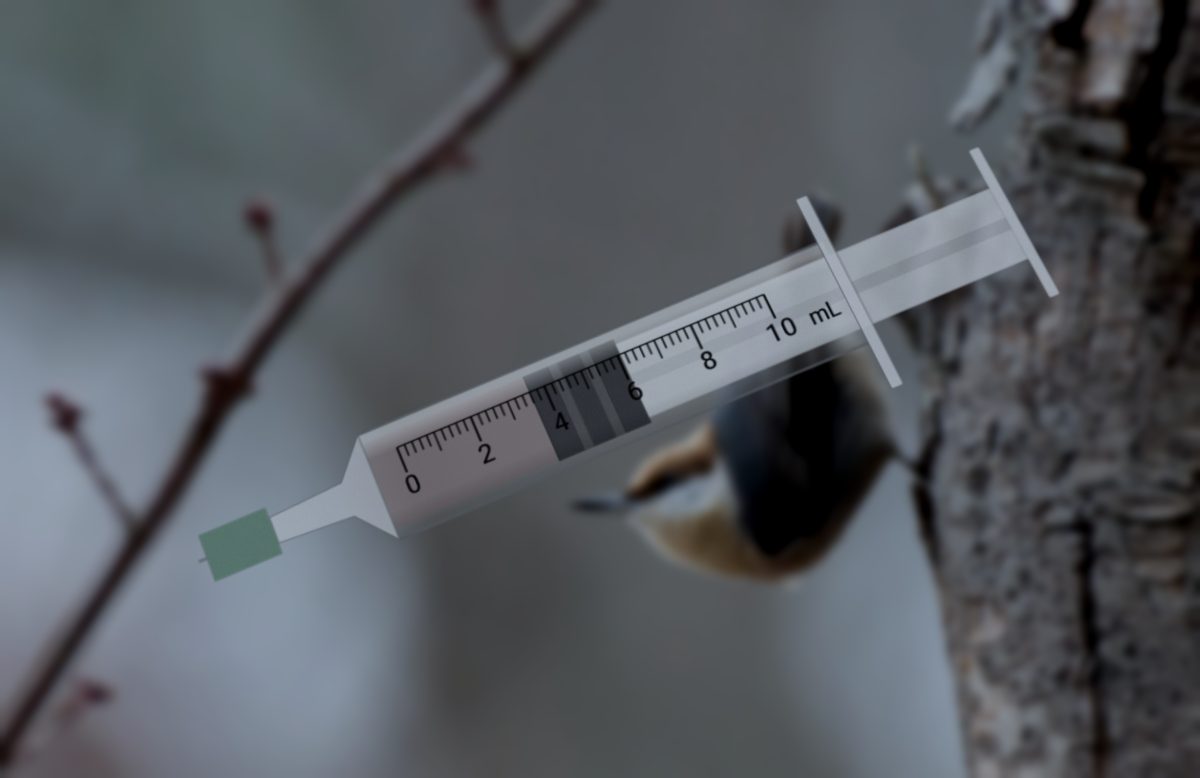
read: **3.6** mL
